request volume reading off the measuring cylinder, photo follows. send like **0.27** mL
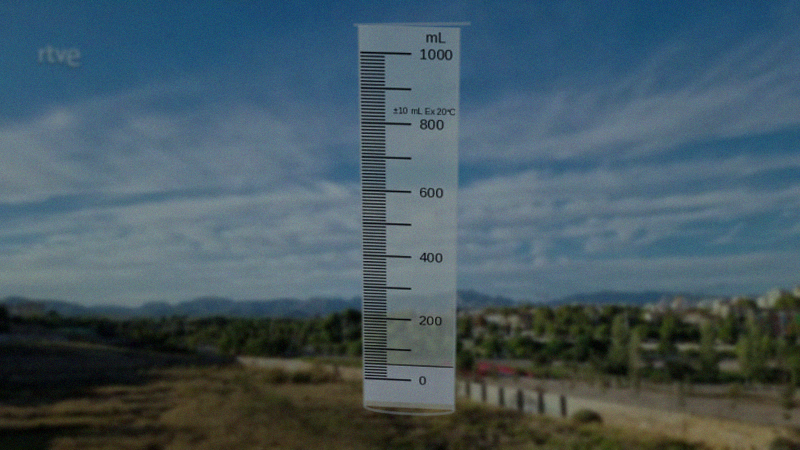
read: **50** mL
